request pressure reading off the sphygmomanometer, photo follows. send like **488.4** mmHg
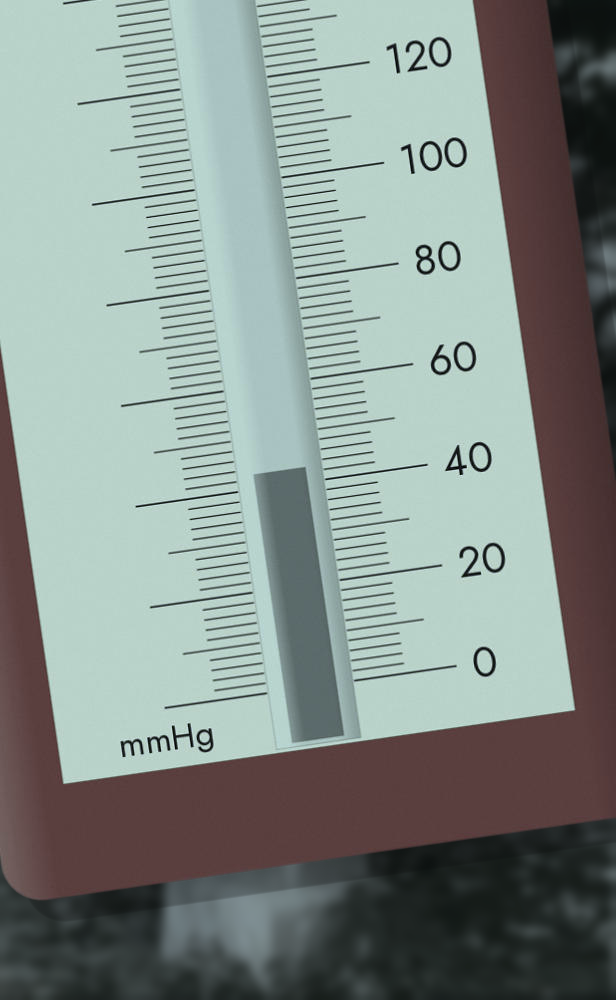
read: **43** mmHg
